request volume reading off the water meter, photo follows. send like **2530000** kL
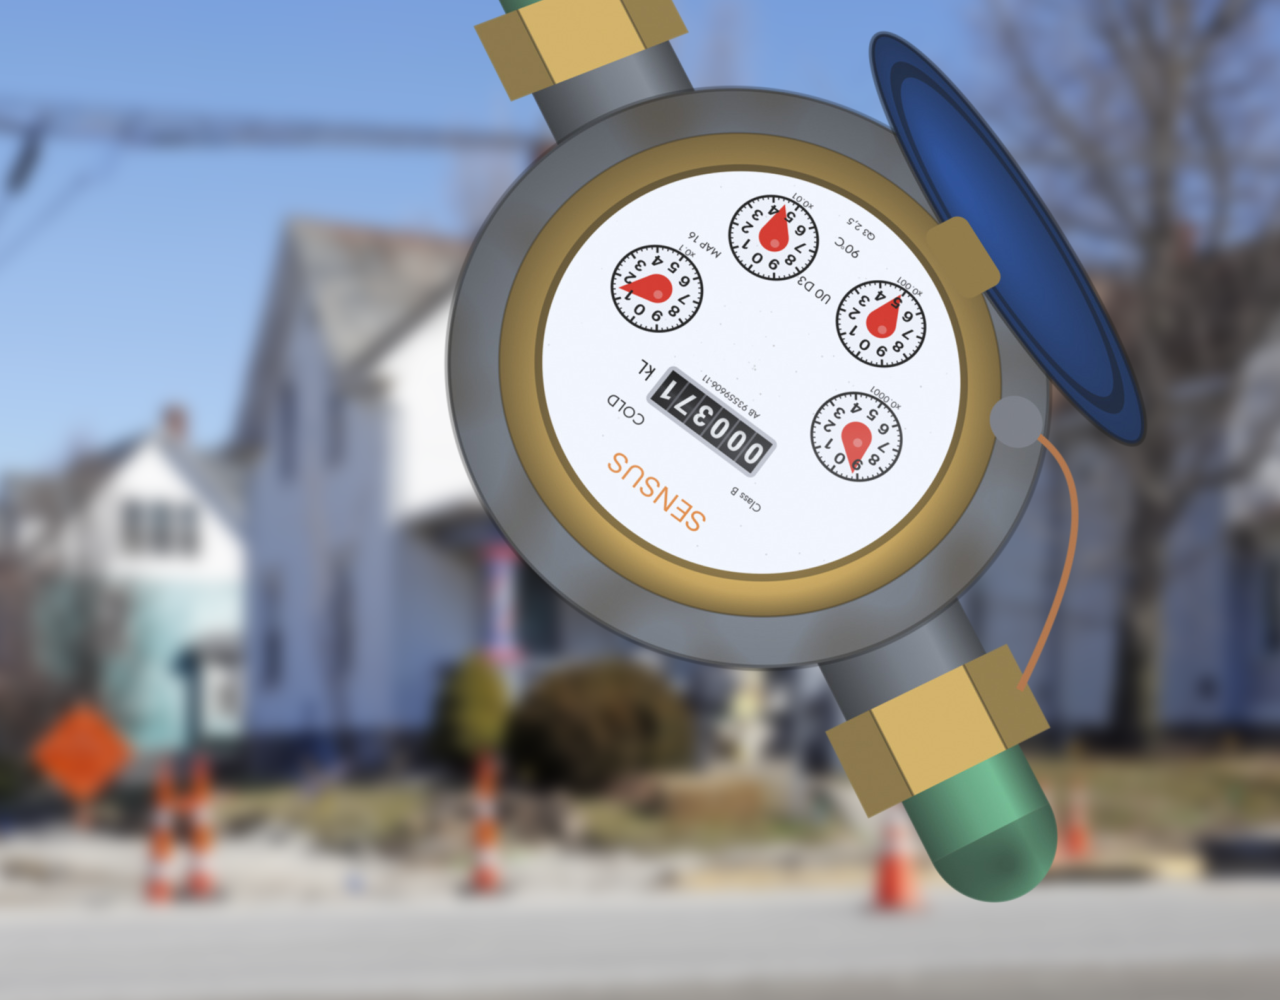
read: **371.1449** kL
